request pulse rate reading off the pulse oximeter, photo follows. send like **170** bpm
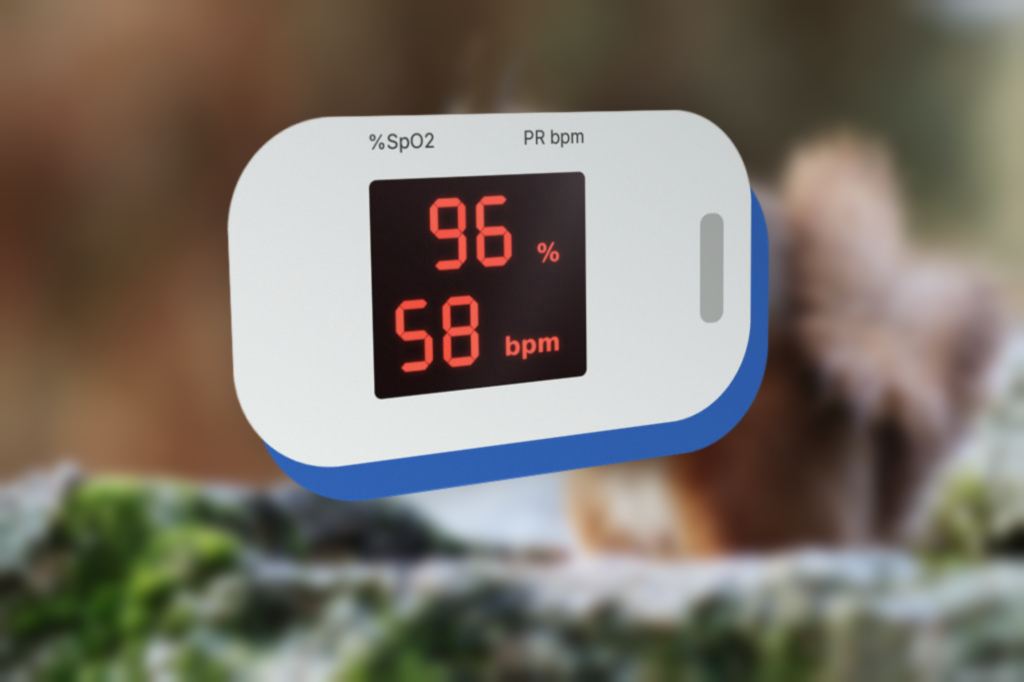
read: **58** bpm
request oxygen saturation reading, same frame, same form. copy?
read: **96** %
